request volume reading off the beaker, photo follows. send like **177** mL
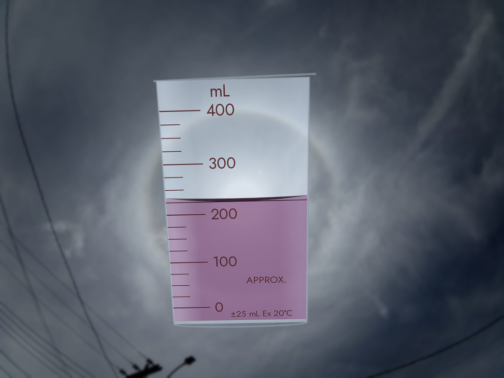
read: **225** mL
